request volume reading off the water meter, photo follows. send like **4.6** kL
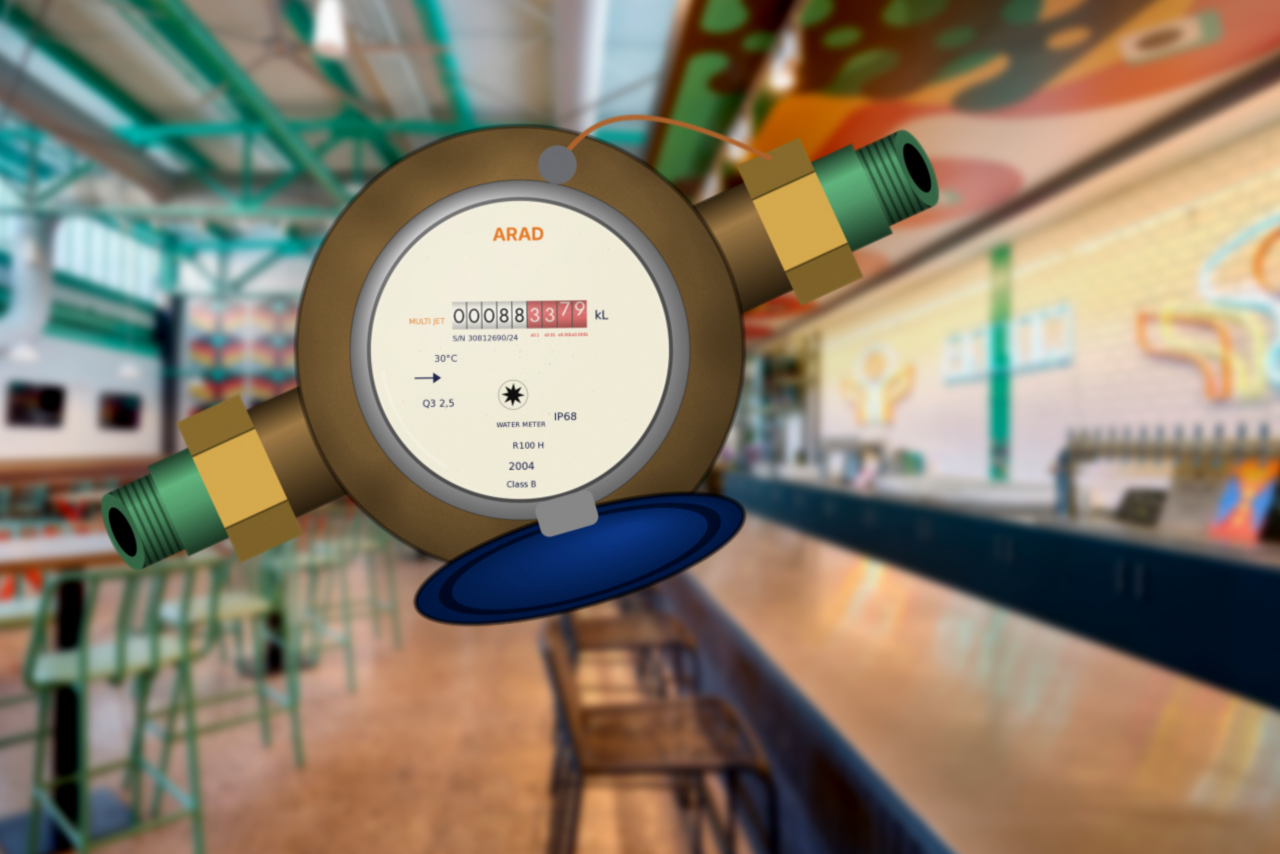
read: **88.3379** kL
